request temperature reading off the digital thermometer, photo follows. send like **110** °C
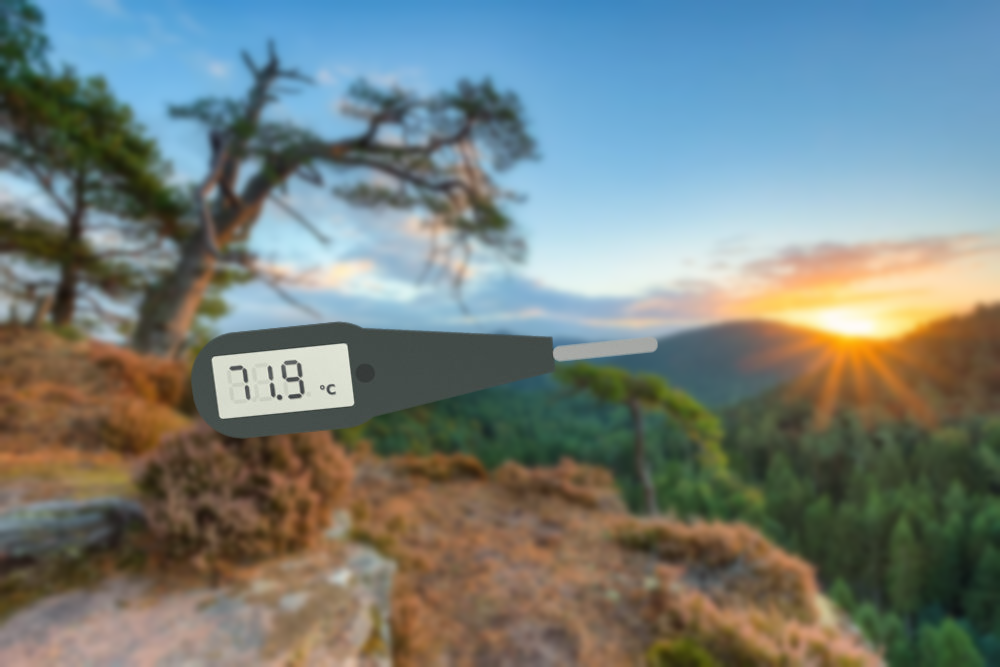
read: **71.9** °C
